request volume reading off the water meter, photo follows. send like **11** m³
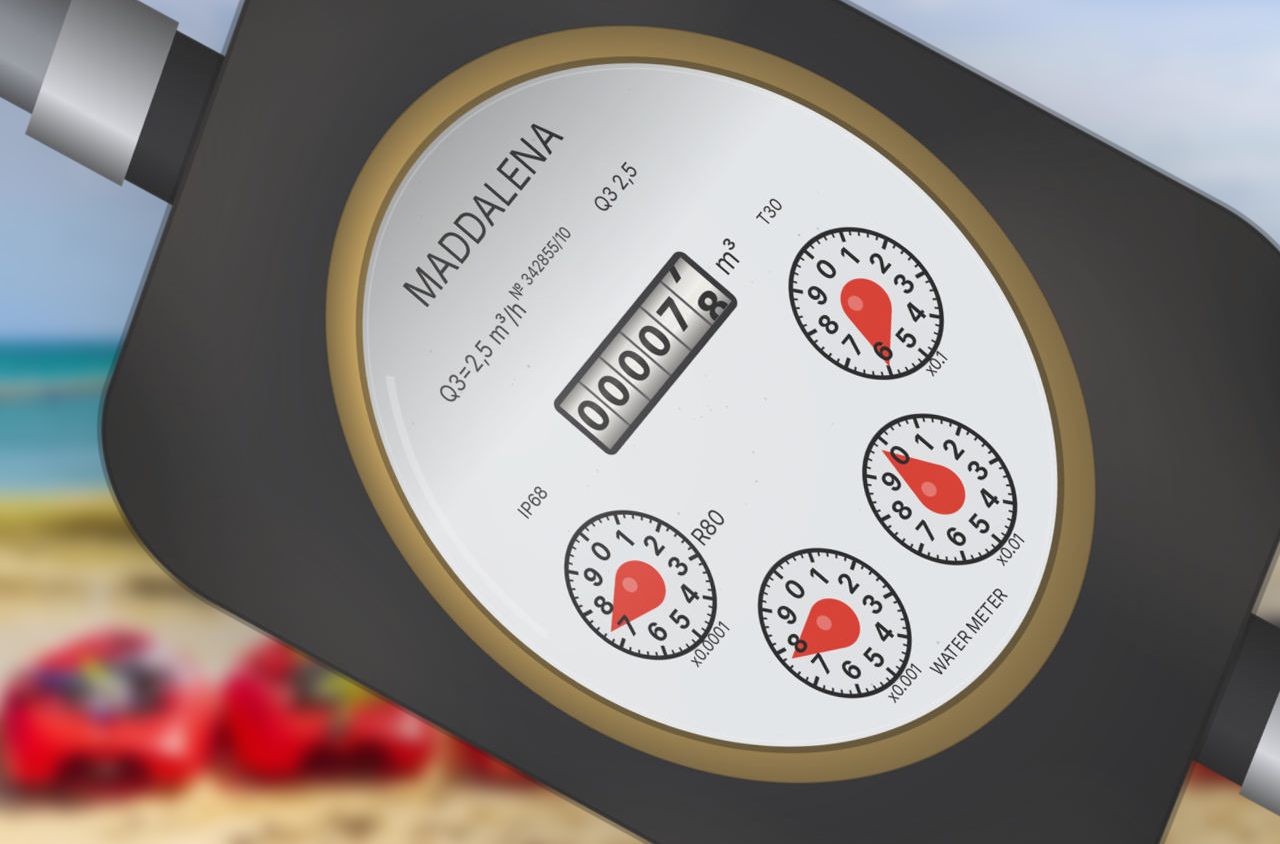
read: **77.5977** m³
